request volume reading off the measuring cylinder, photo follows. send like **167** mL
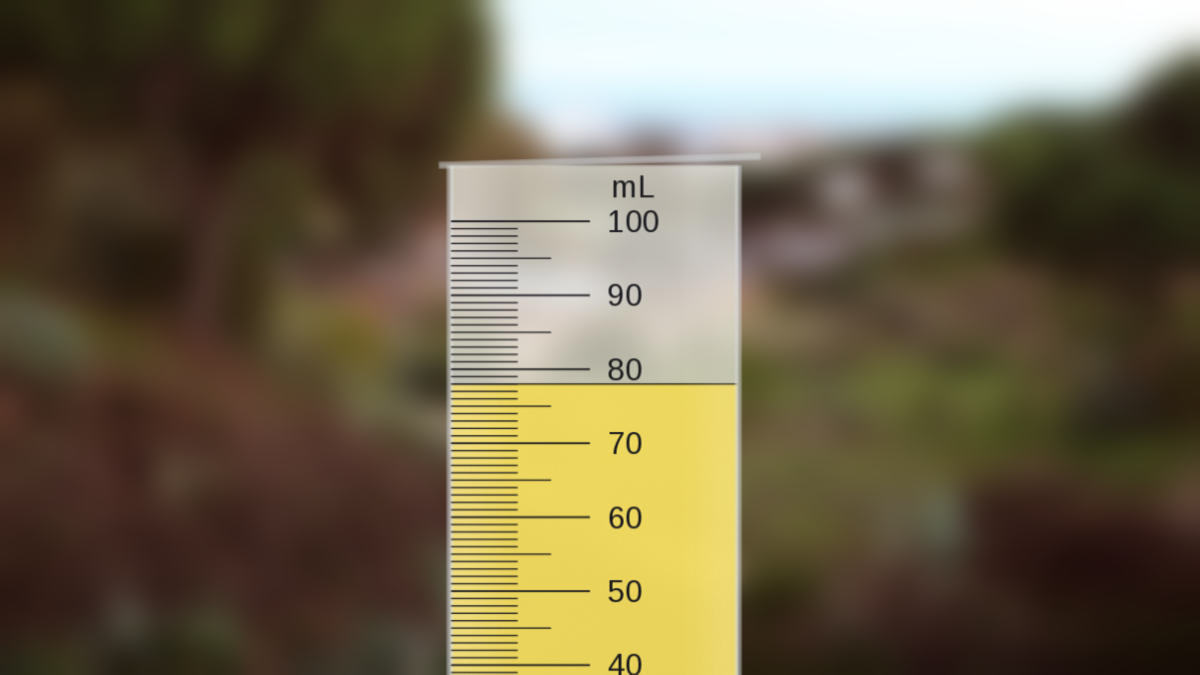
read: **78** mL
